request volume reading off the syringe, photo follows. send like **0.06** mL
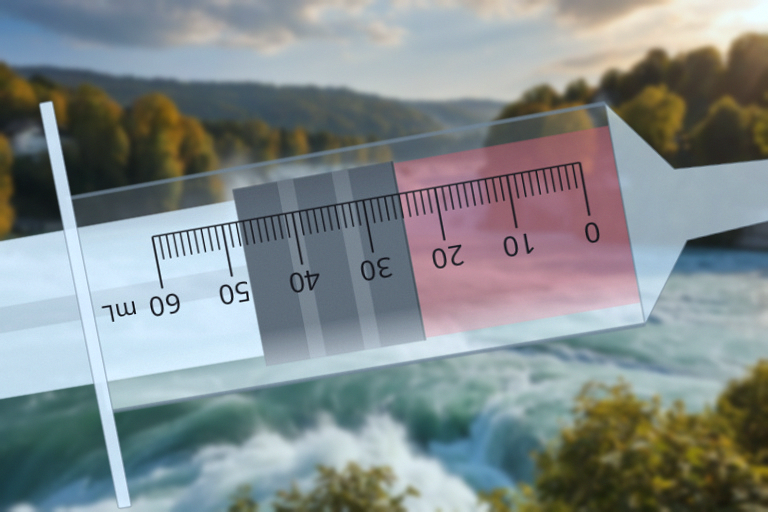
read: **25** mL
